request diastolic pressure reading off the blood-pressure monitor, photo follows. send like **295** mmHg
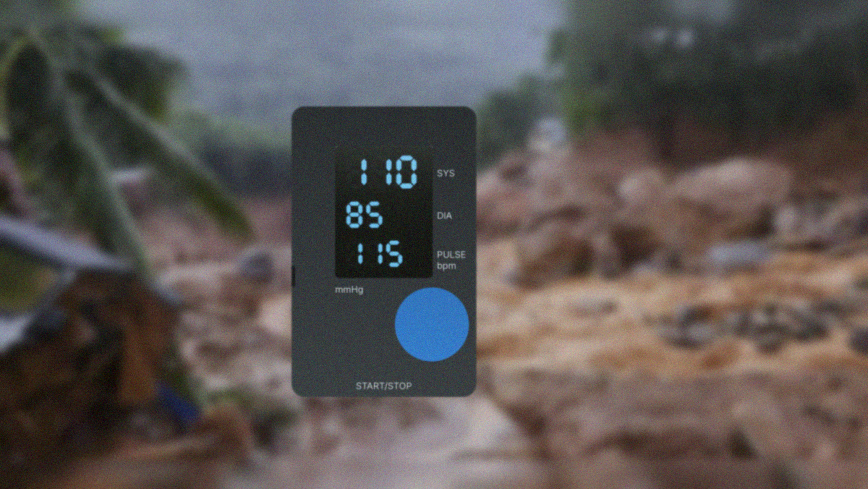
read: **85** mmHg
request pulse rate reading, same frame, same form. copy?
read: **115** bpm
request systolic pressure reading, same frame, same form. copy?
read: **110** mmHg
